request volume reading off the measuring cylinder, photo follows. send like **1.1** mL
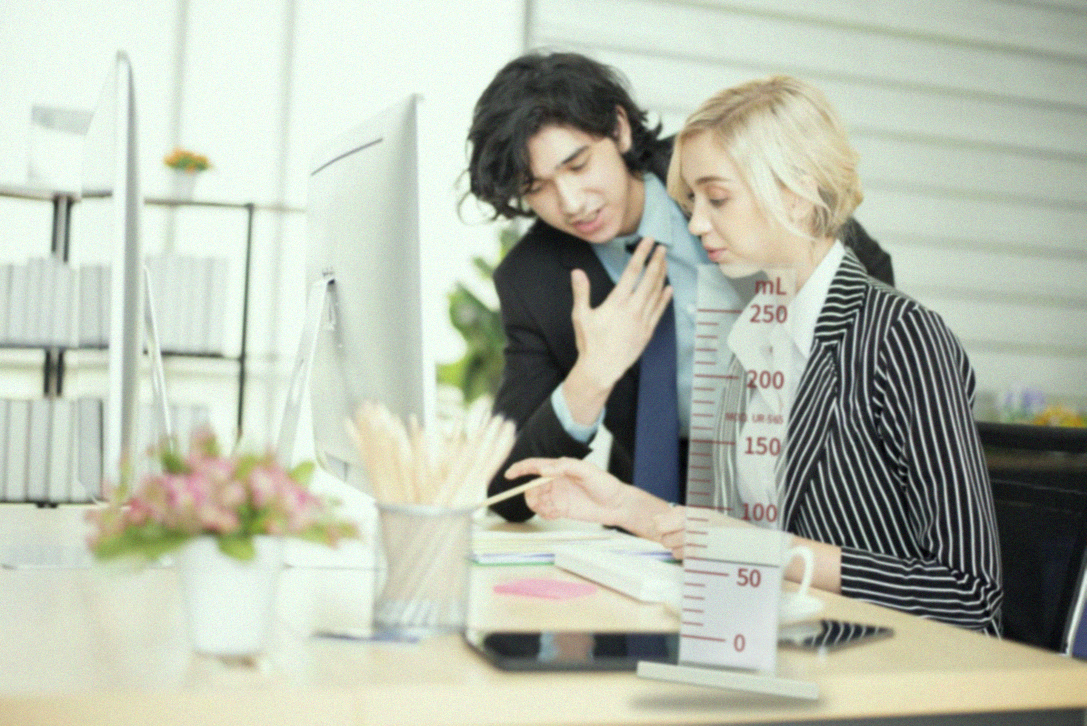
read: **60** mL
